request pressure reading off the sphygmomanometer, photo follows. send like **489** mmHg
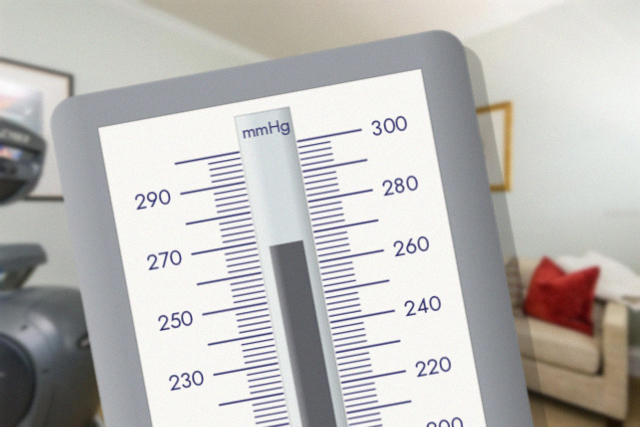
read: **268** mmHg
